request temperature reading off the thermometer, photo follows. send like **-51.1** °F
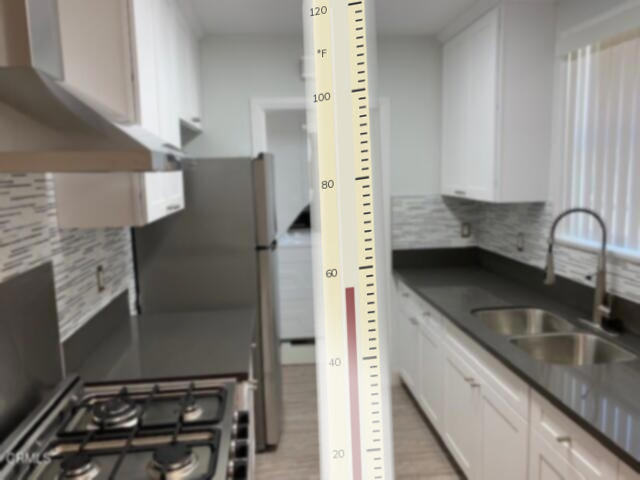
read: **56** °F
